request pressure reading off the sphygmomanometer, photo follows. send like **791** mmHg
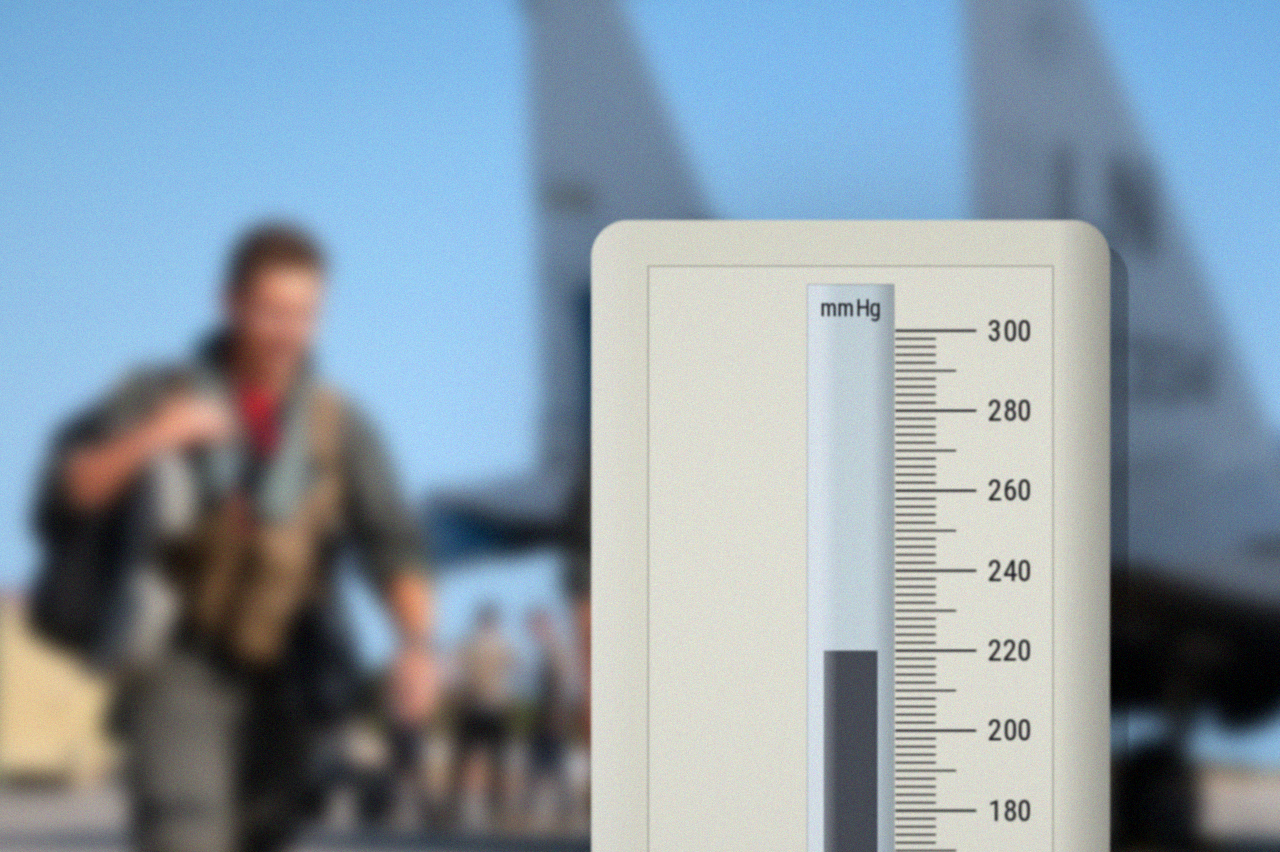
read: **220** mmHg
